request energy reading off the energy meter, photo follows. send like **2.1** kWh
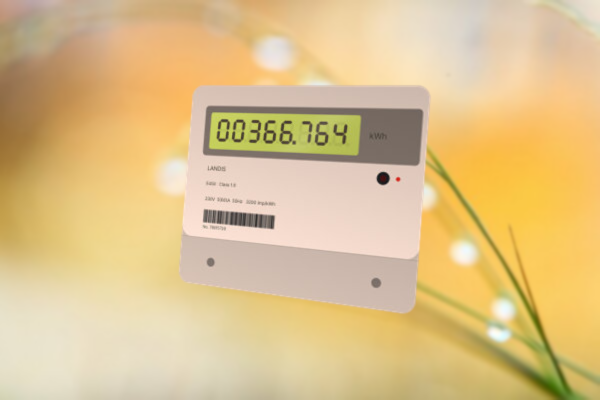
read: **366.764** kWh
